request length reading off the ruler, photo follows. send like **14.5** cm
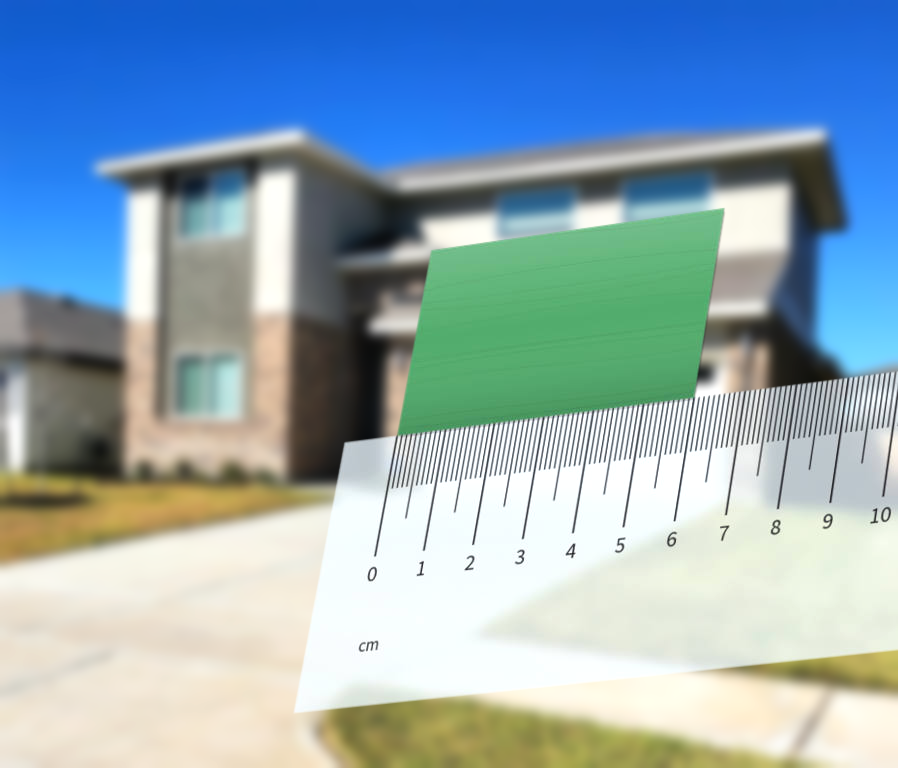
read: **6** cm
